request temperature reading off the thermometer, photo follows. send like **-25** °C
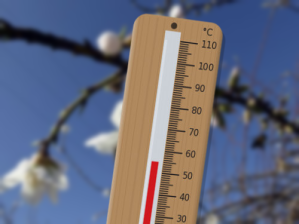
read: **55** °C
